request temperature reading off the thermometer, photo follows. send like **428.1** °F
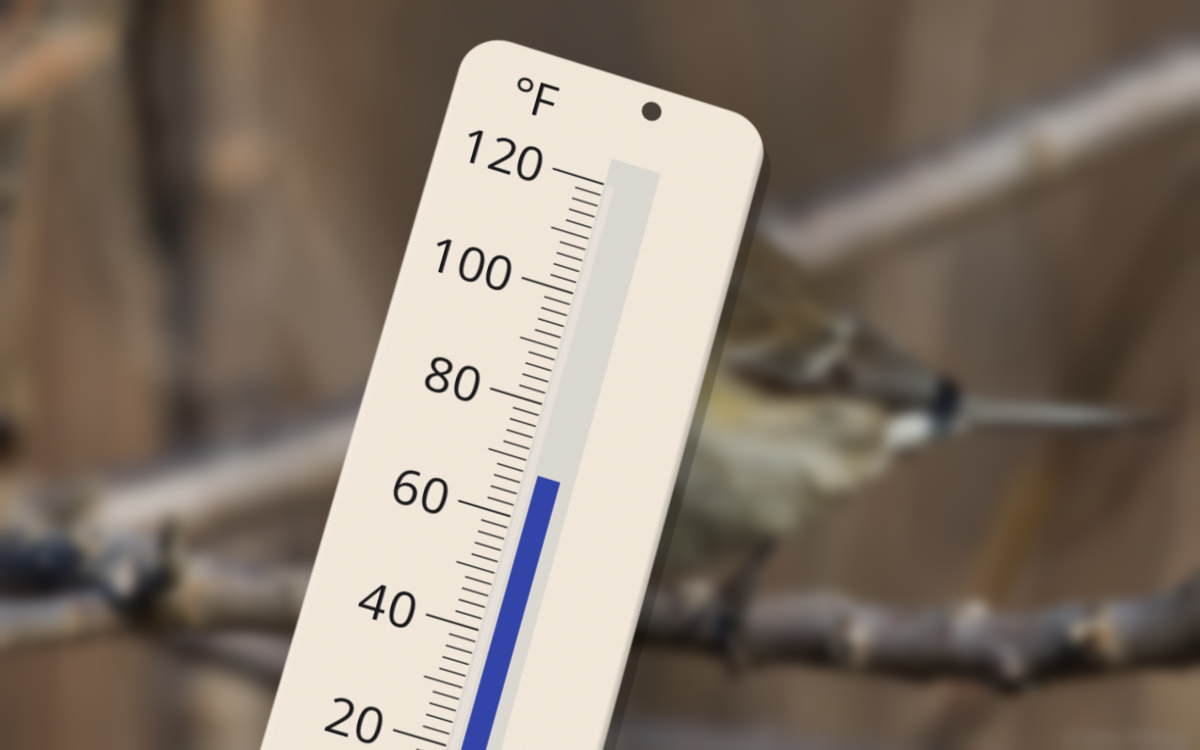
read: **68** °F
